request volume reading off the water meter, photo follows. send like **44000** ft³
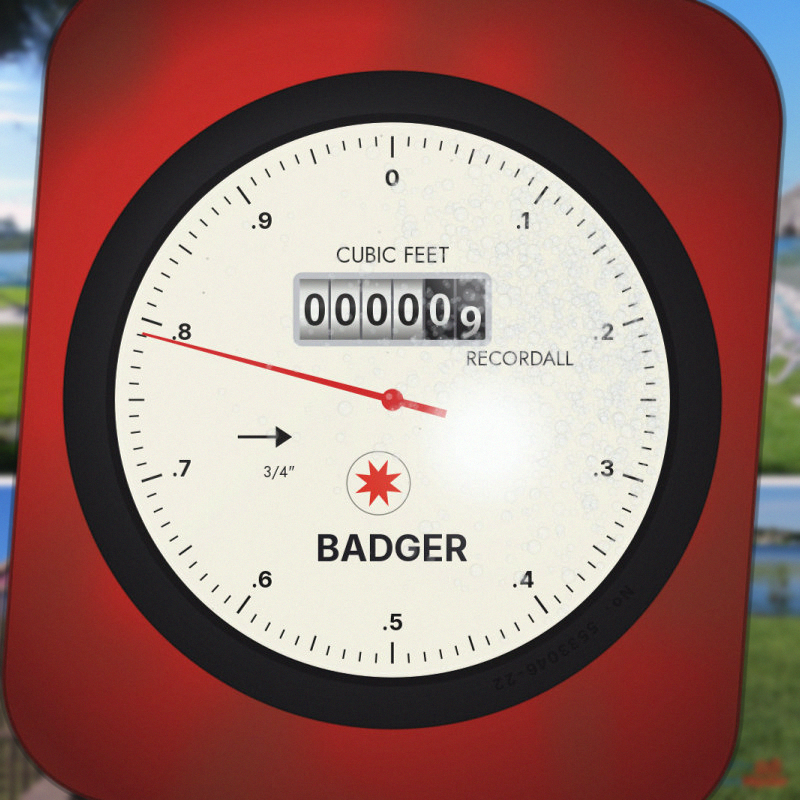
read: **8.79** ft³
